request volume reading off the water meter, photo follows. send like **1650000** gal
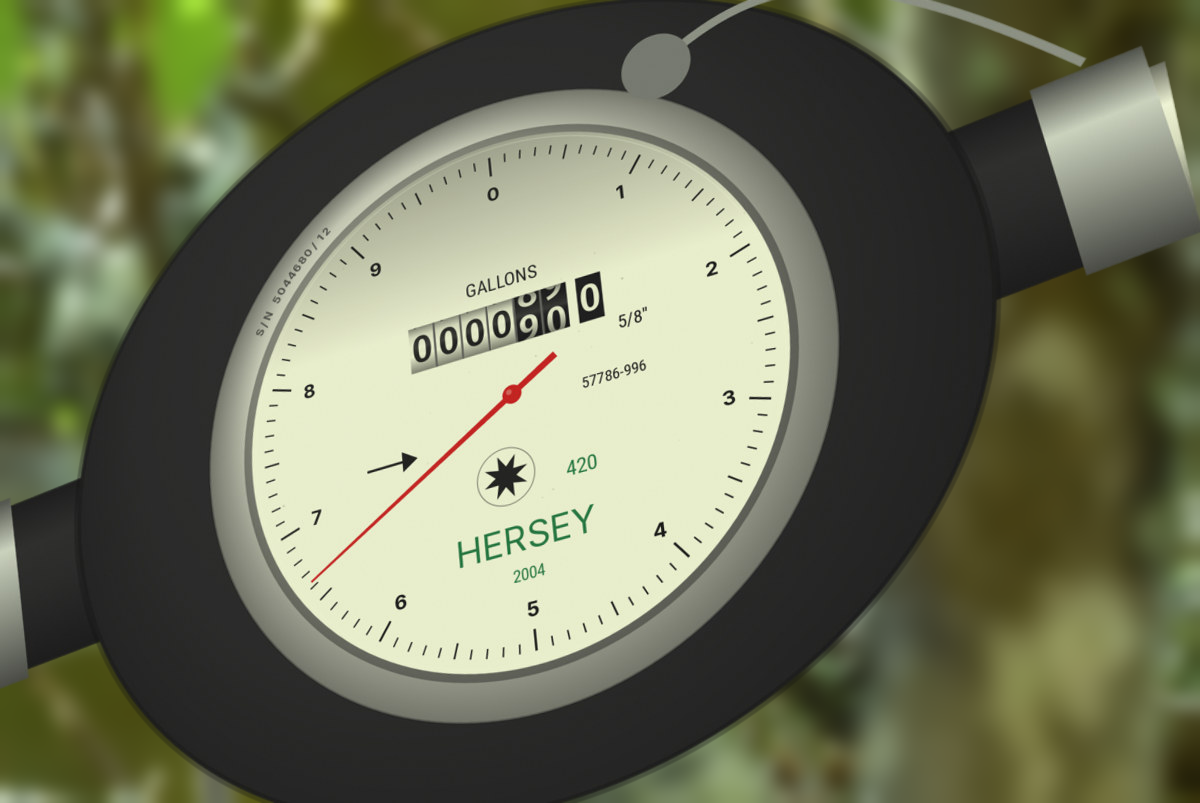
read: **896.6** gal
